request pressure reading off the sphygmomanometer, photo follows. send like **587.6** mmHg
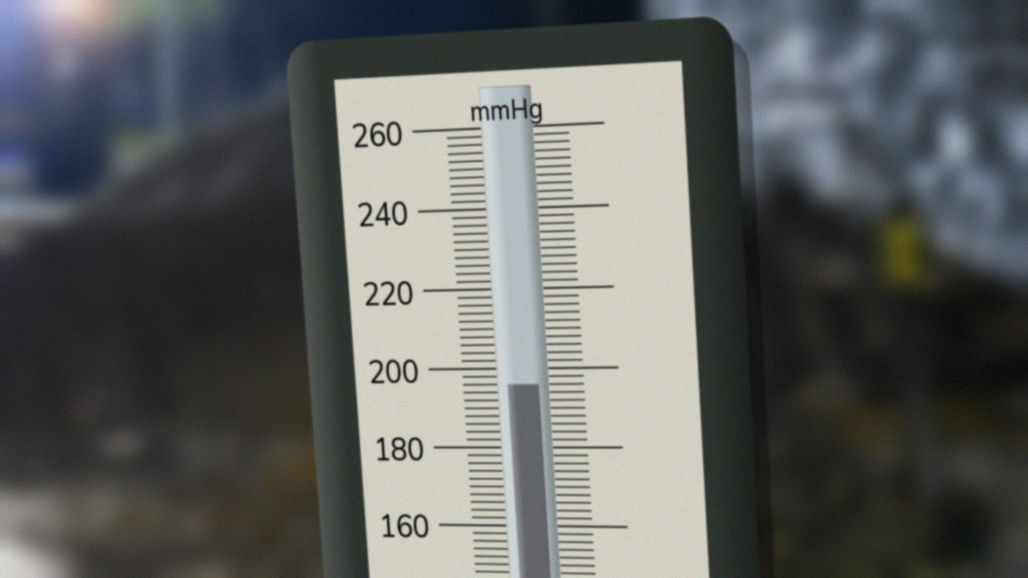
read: **196** mmHg
